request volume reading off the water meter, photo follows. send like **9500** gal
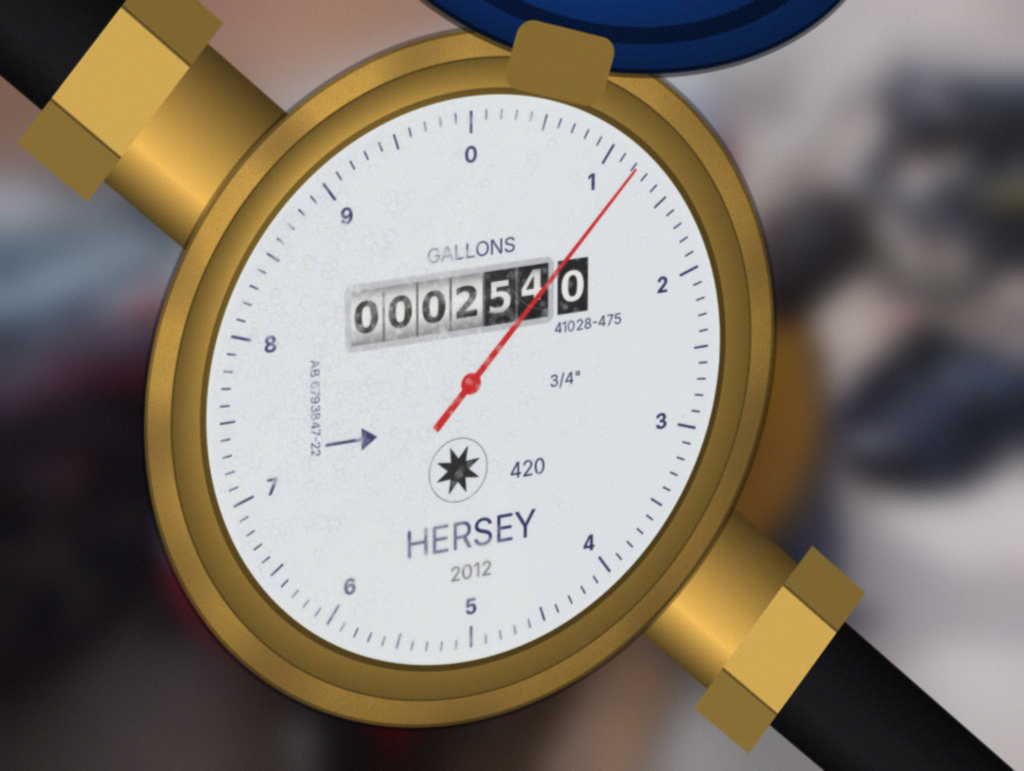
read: **2541.2** gal
